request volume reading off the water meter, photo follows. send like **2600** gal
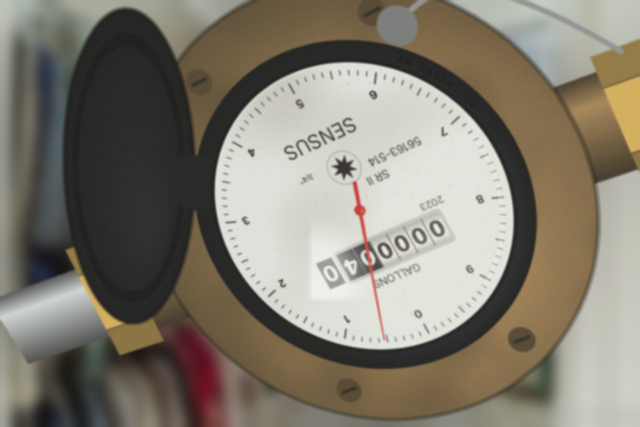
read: **40.5** gal
